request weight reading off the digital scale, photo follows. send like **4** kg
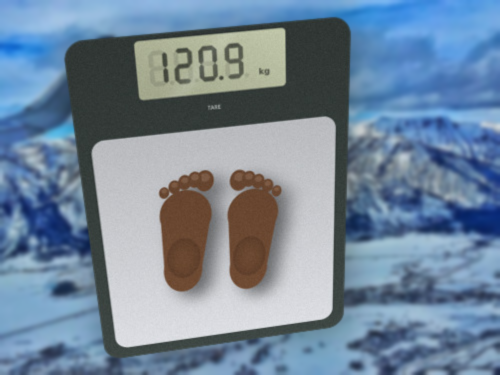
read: **120.9** kg
